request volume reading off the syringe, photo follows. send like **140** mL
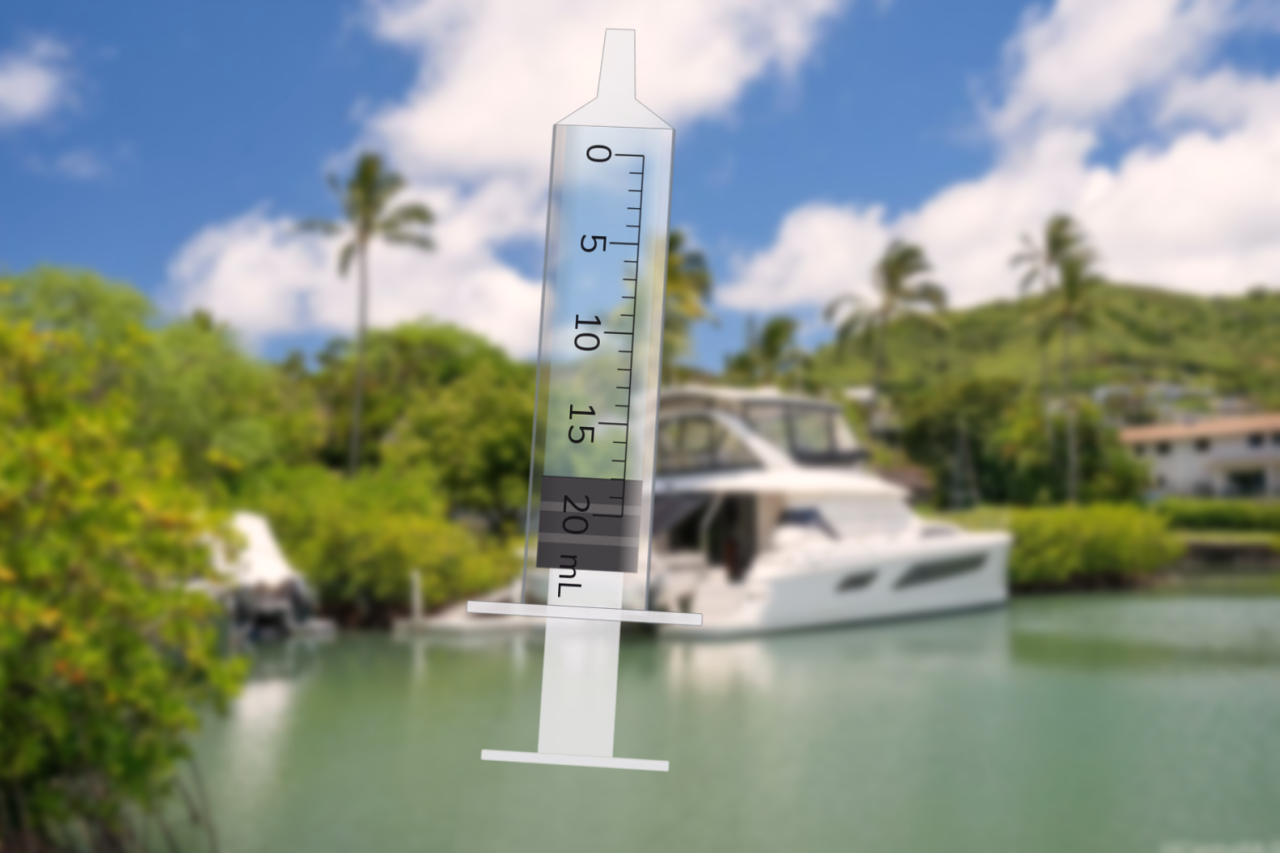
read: **18** mL
